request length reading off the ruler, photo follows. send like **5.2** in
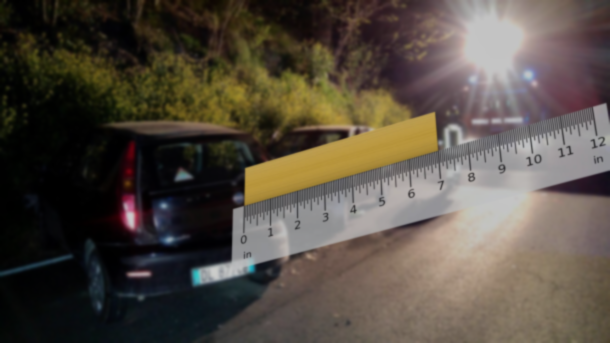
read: **7** in
